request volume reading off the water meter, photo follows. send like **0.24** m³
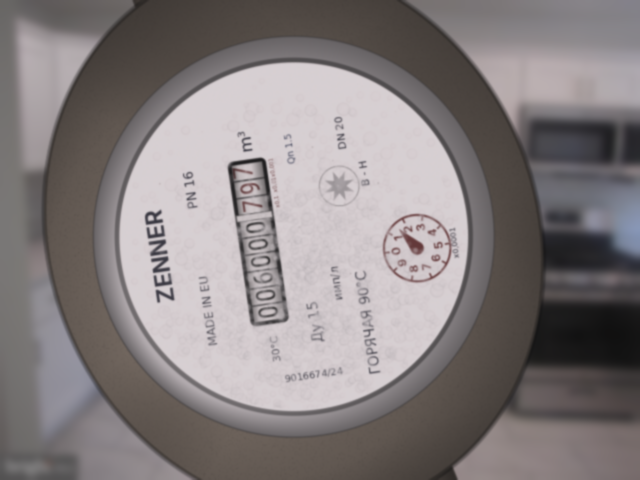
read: **6000.7971** m³
